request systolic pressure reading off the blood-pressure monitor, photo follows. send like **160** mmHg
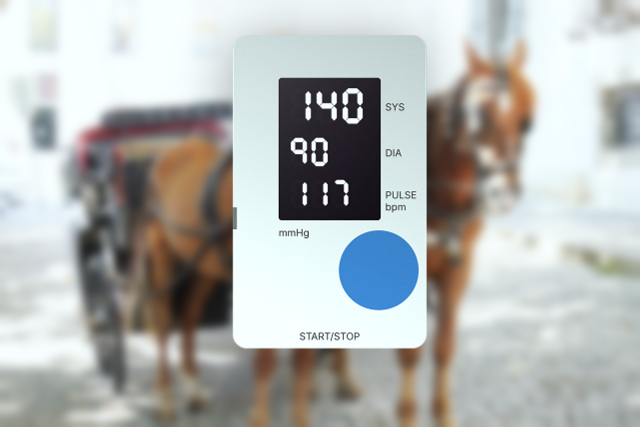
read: **140** mmHg
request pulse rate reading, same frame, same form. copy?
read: **117** bpm
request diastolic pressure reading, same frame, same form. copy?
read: **90** mmHg
